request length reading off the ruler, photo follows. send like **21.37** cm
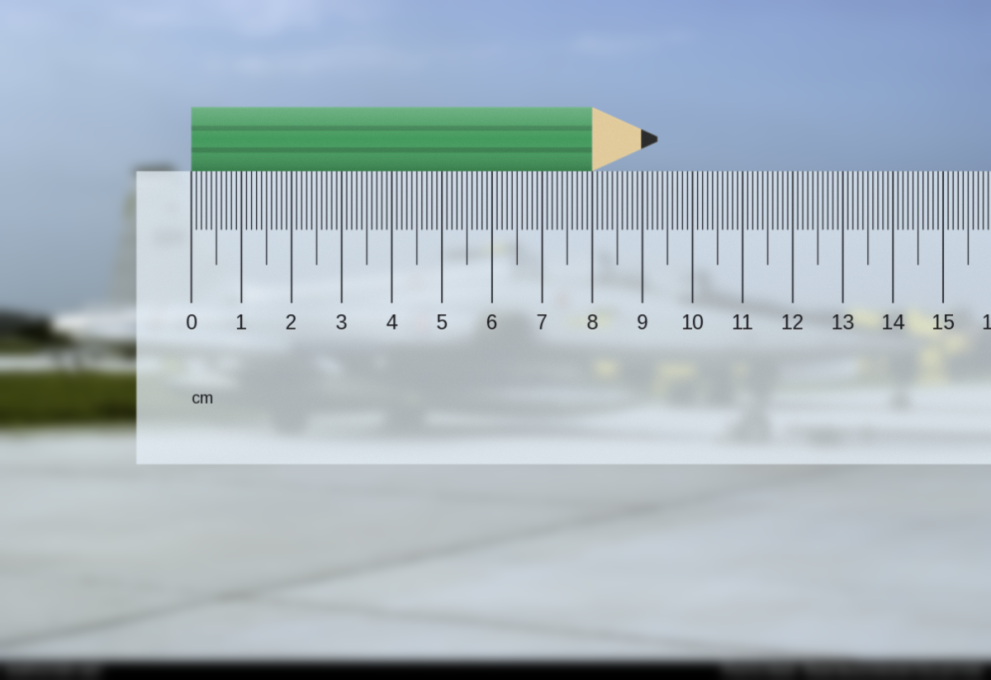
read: **9.3** cm
